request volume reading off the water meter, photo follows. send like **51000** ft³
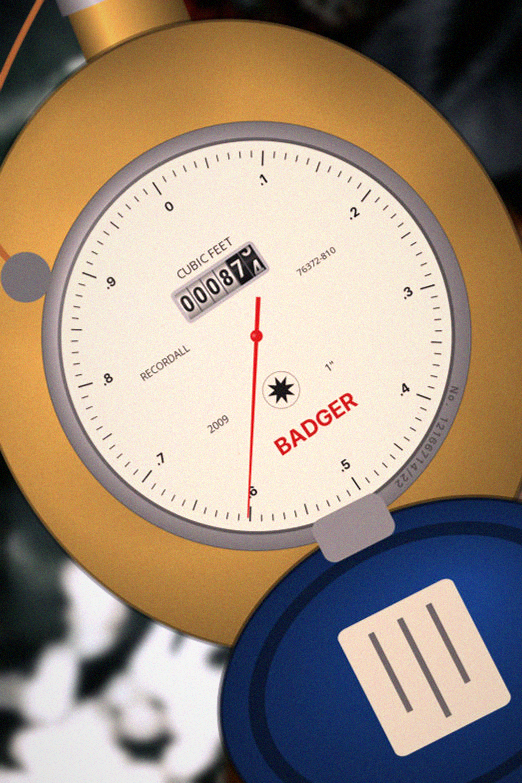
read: **873.60** ft³
